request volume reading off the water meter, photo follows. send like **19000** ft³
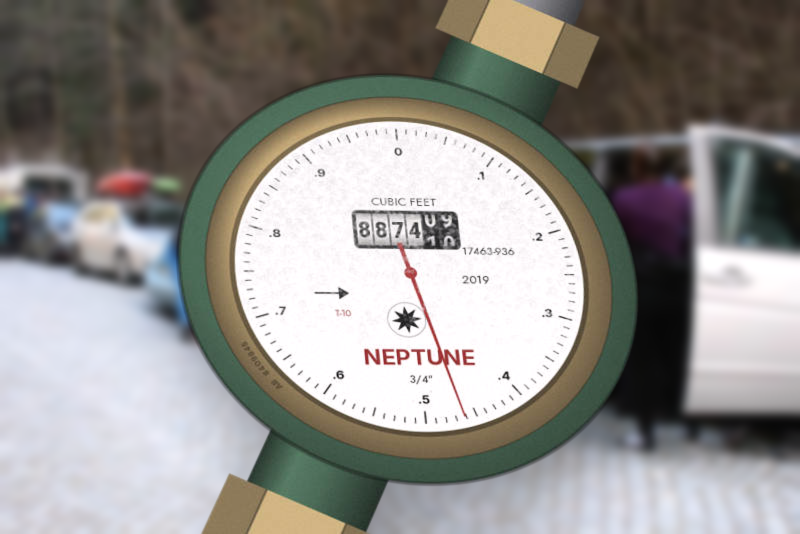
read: **887409.46** ft³
